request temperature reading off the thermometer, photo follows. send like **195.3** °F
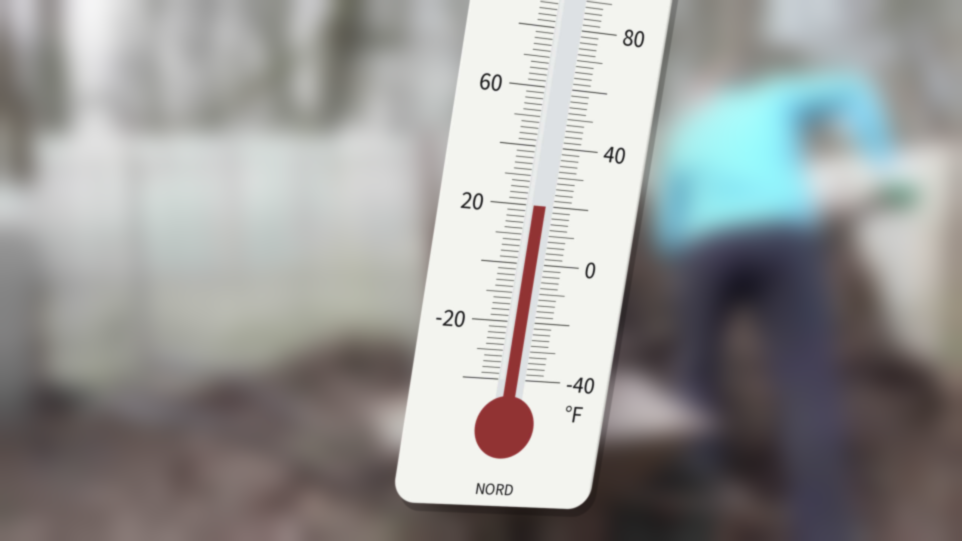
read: **20** °F
